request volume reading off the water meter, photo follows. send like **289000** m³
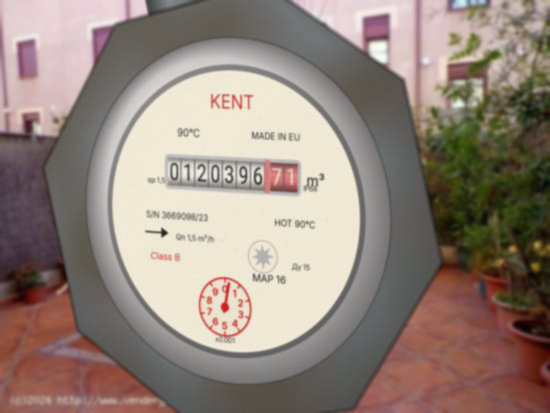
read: **120396.710** m³
